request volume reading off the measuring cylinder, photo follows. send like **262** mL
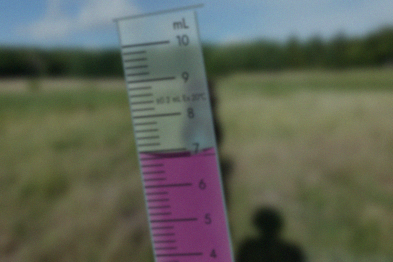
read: **6.8** mL
